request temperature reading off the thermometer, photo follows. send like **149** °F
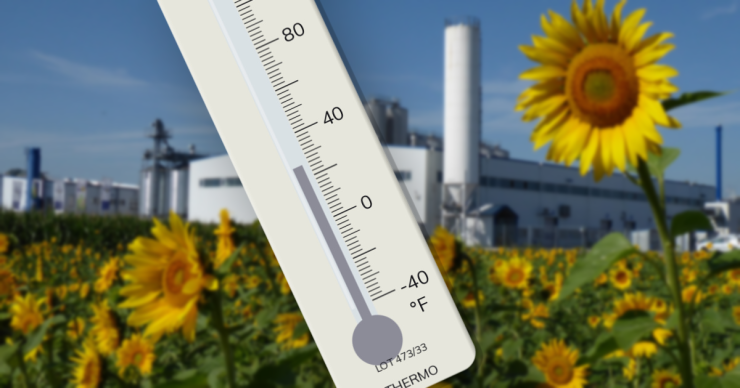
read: **26** °F
